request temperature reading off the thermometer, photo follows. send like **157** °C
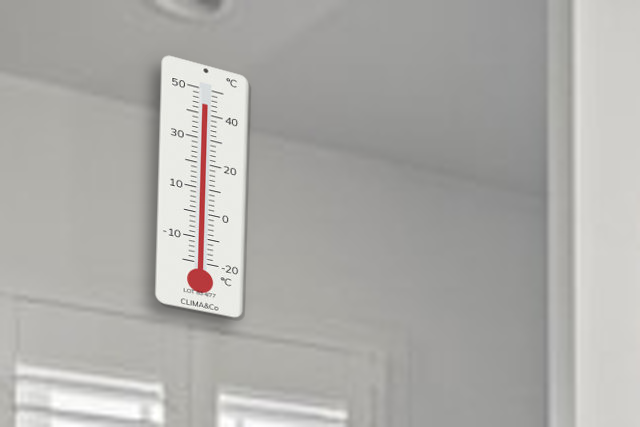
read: **44** °C
